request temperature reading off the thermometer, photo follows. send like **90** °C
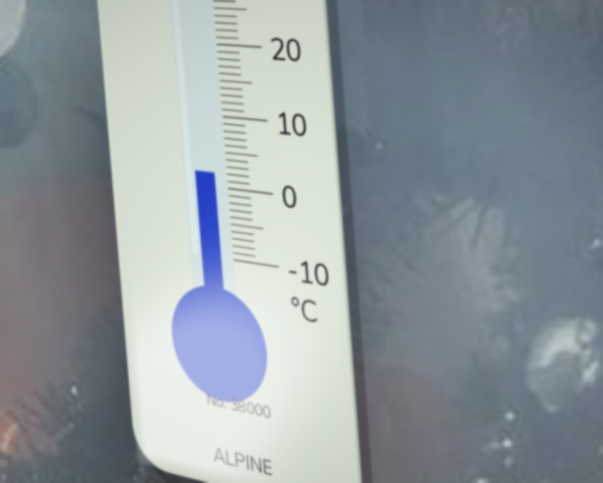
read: **2** °C
